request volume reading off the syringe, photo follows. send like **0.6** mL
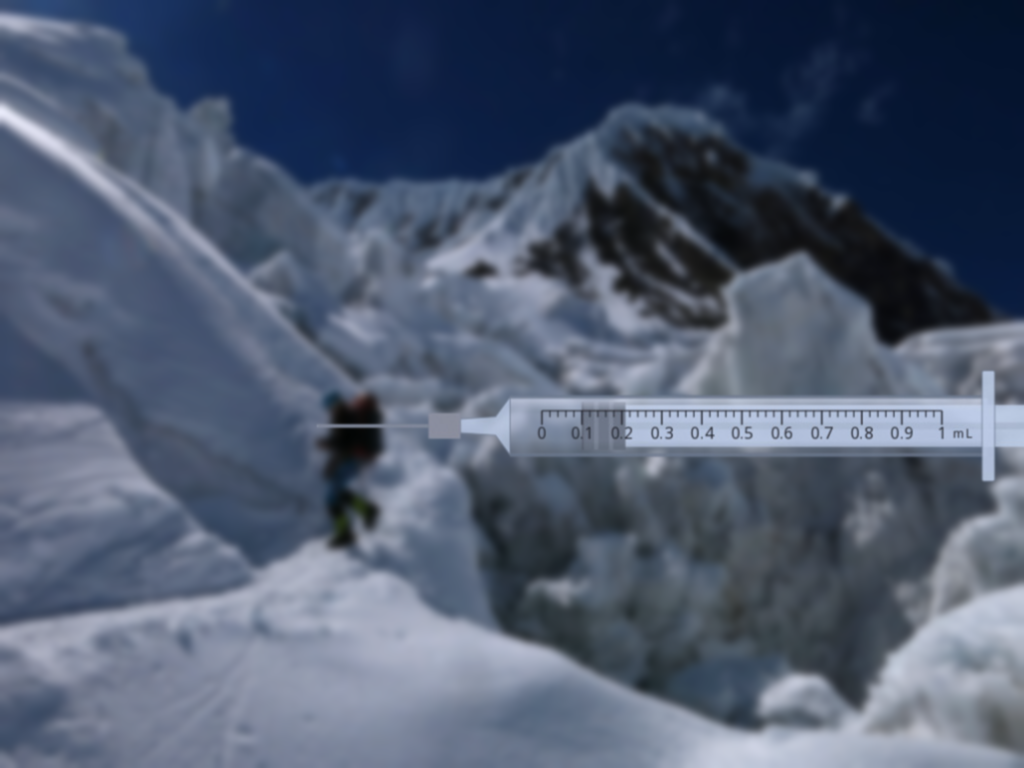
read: **0.1** mL
